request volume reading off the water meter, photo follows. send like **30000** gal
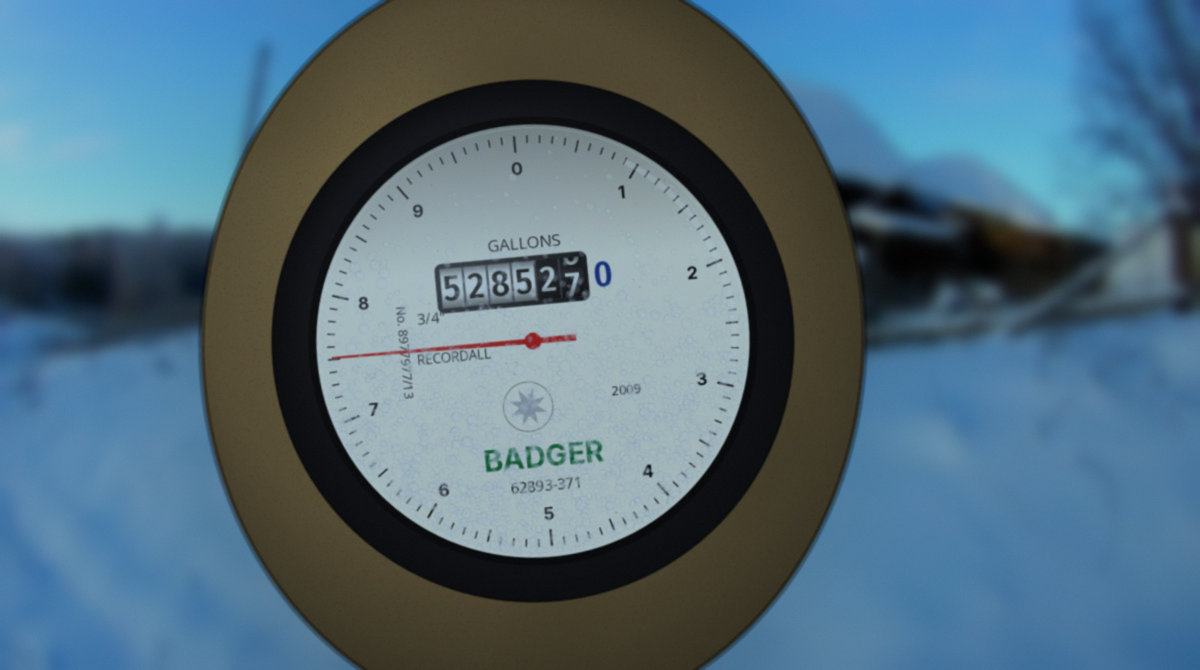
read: **5285267.5** gal
